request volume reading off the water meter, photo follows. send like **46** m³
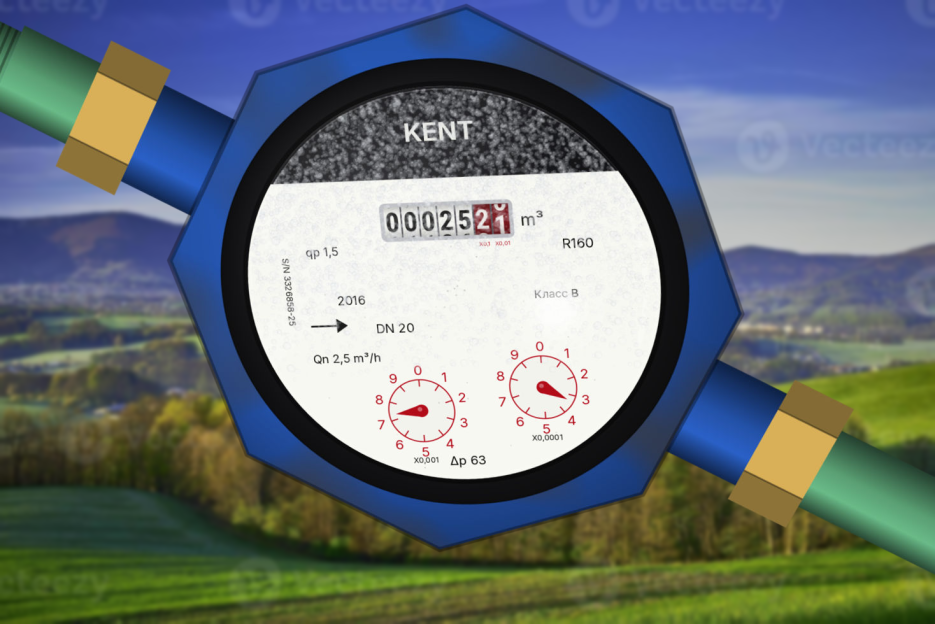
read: **25.2073** m³
